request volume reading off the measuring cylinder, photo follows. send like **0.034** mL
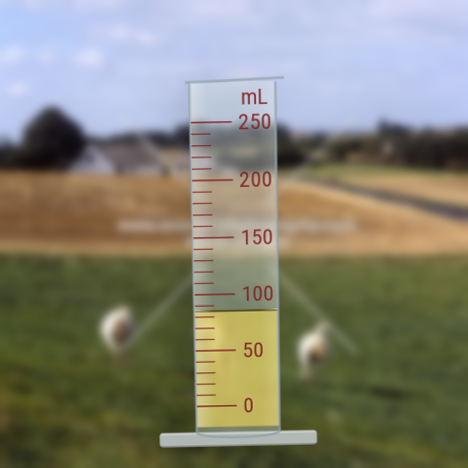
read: **85** mL
